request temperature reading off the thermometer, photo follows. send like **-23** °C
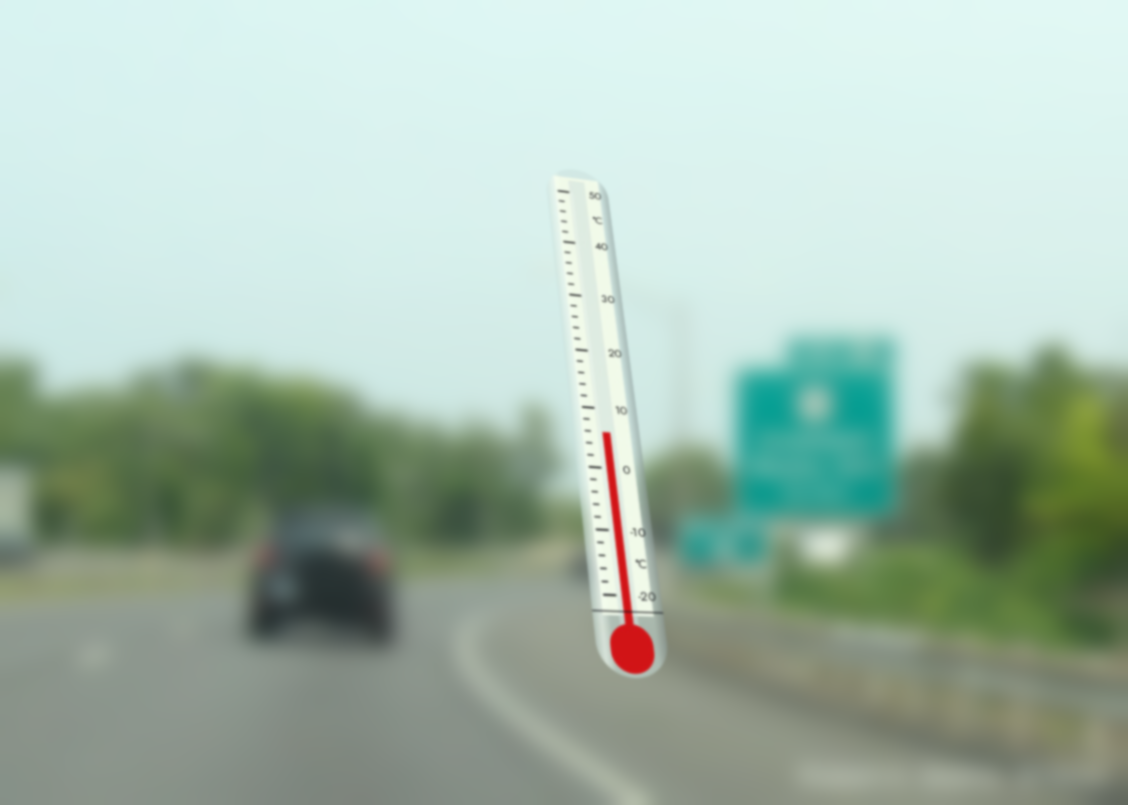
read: **6** °C
